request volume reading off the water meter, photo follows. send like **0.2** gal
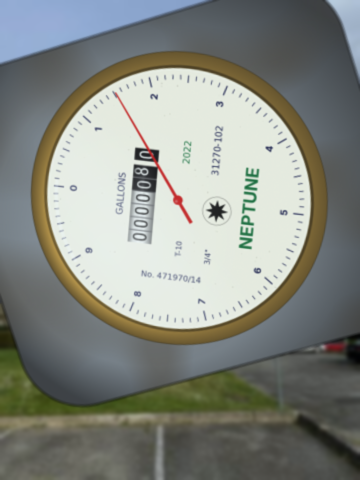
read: **81.5** gal
